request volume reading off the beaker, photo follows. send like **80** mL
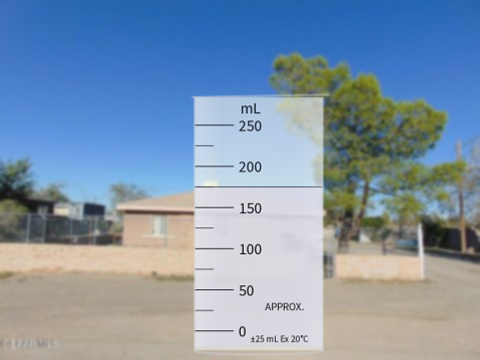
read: **175** mL
